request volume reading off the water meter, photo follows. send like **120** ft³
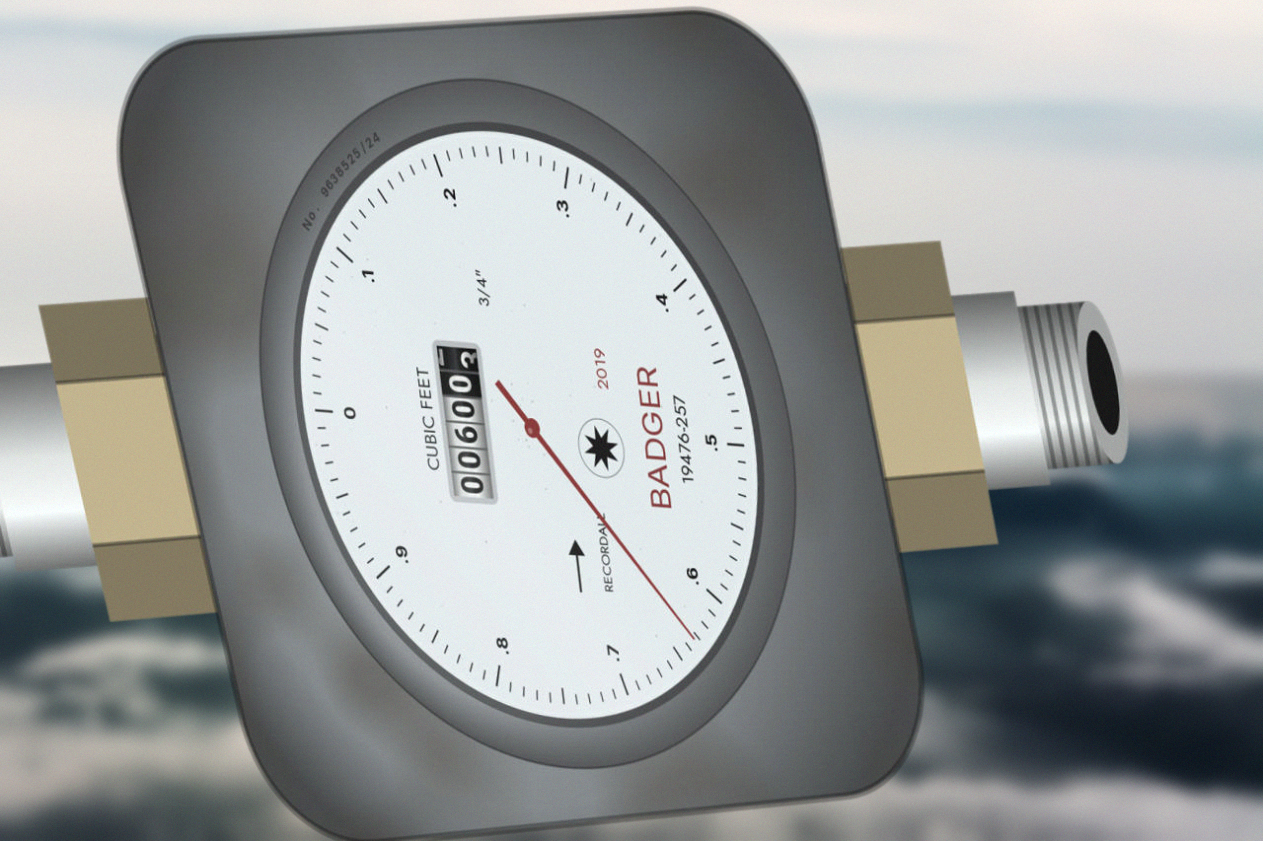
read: **6002.63** ft³
